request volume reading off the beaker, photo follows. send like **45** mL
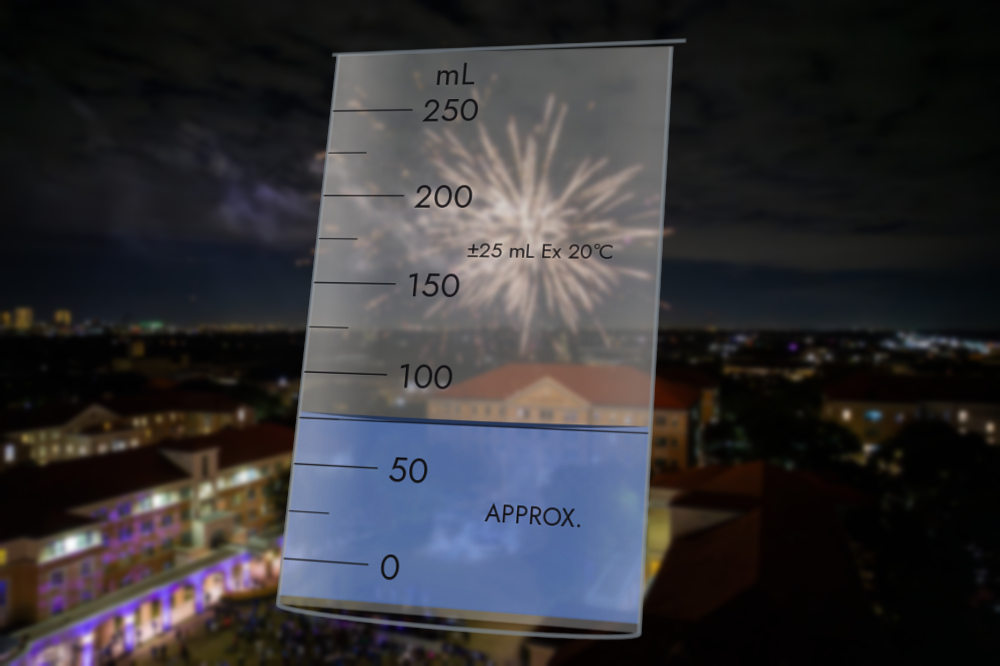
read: **75** mL
